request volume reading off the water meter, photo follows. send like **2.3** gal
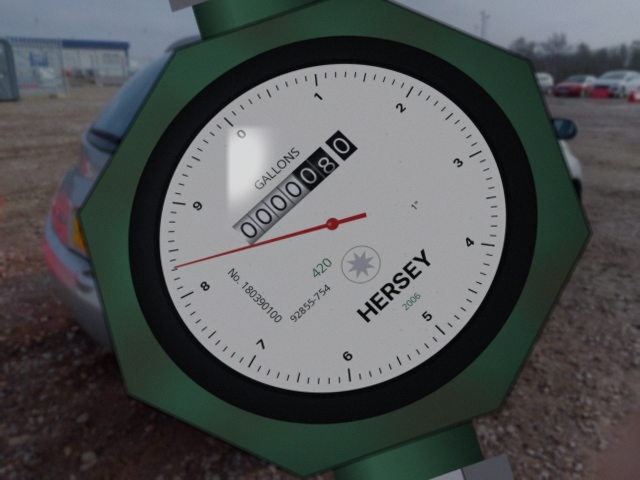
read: **78.3** gal
